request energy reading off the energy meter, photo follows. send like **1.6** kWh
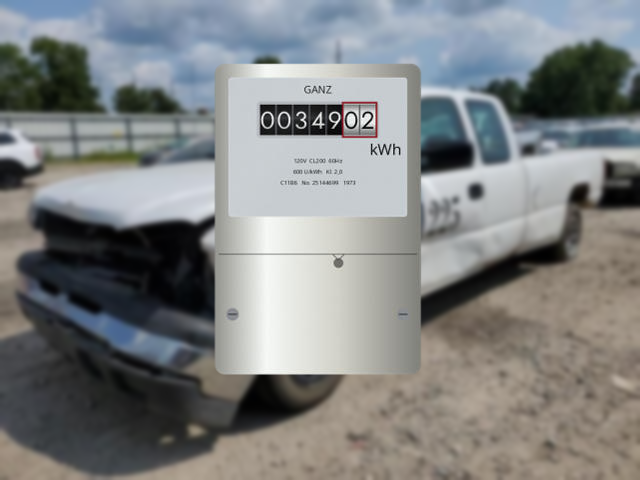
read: **349.02** kWh
